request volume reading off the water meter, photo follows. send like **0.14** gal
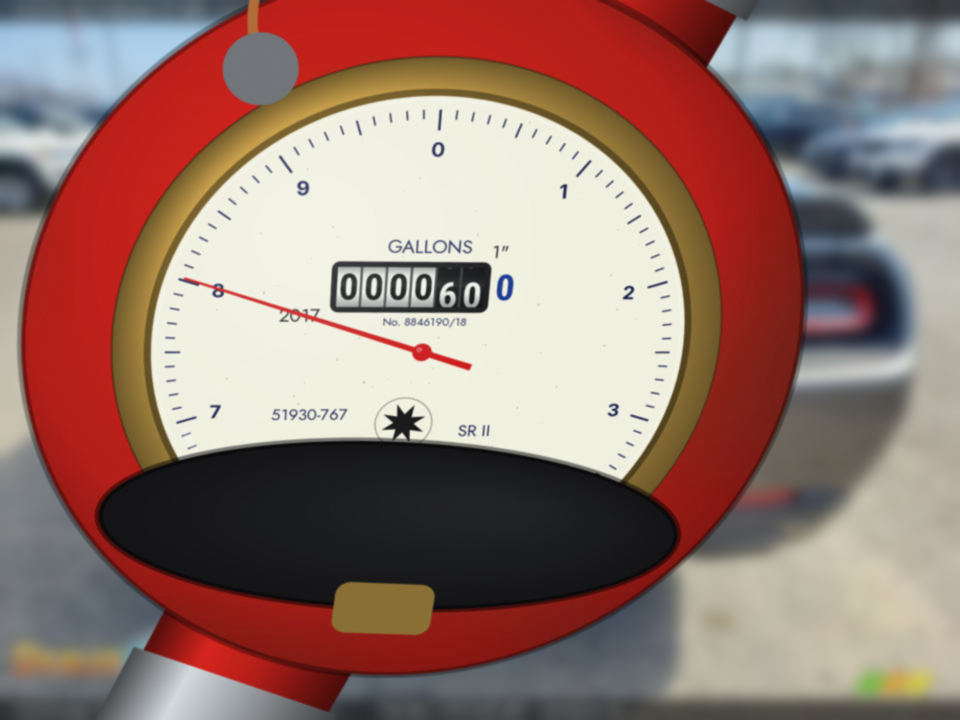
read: **598.0** gal
